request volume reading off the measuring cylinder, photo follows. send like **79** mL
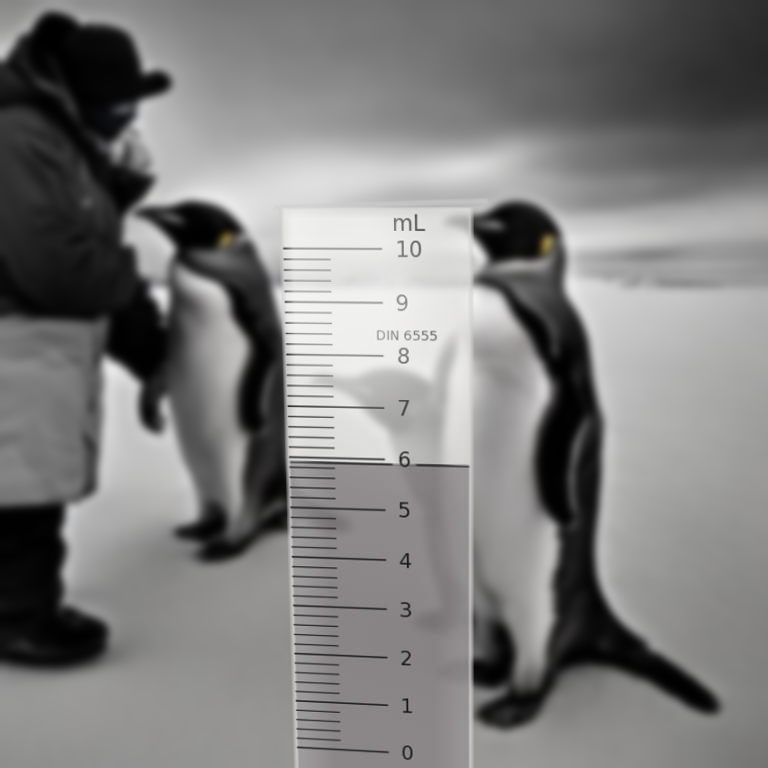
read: **5.9** mL
